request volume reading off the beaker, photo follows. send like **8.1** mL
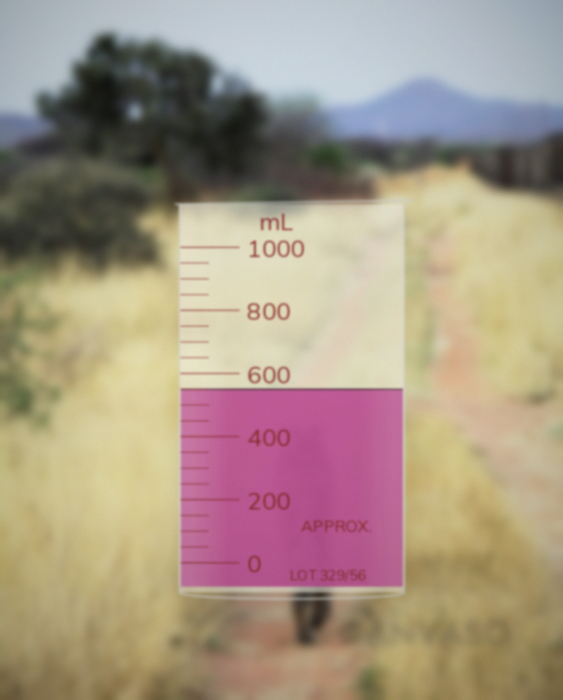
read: **550** mL
